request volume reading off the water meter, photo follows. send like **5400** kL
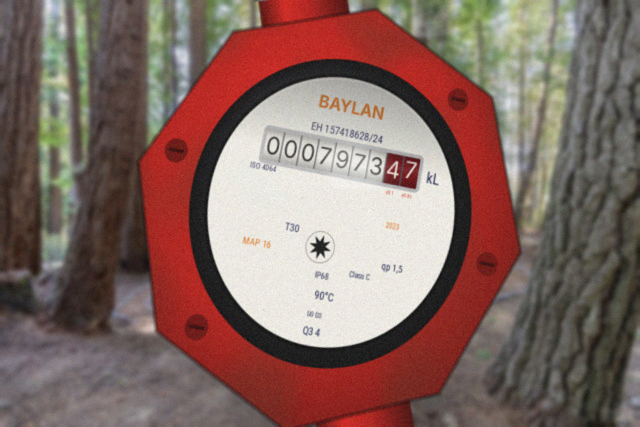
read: **7973.47** kL
